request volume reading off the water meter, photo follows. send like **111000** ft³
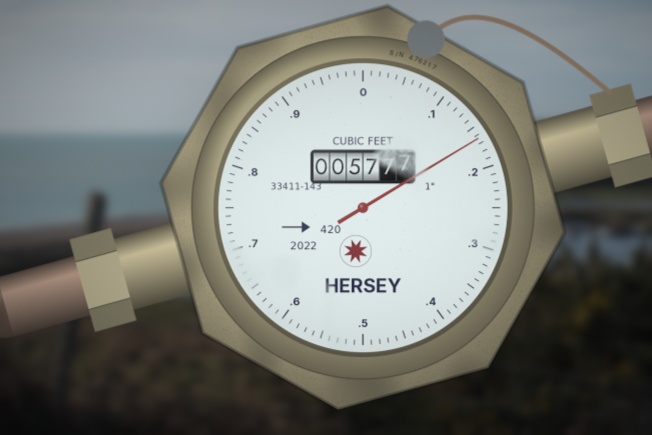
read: **5777.16** ft³
